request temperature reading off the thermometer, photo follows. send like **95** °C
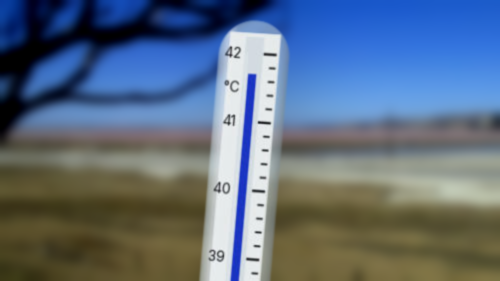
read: **41.7** °C
